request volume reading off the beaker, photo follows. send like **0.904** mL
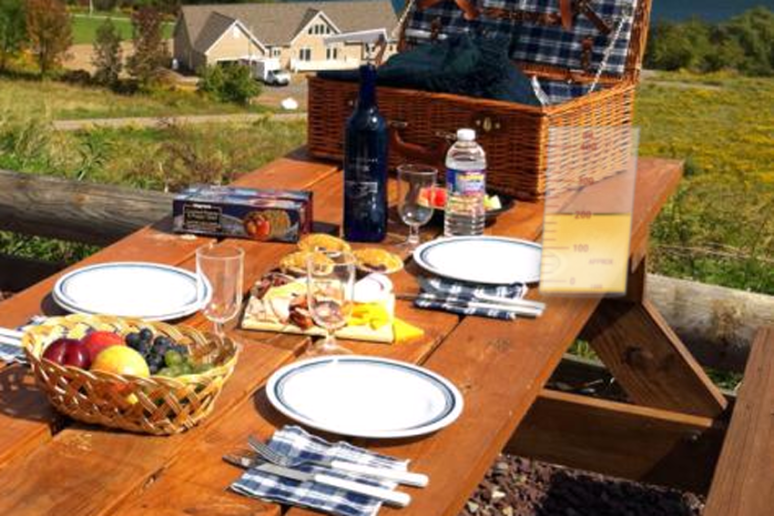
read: **200** mL
